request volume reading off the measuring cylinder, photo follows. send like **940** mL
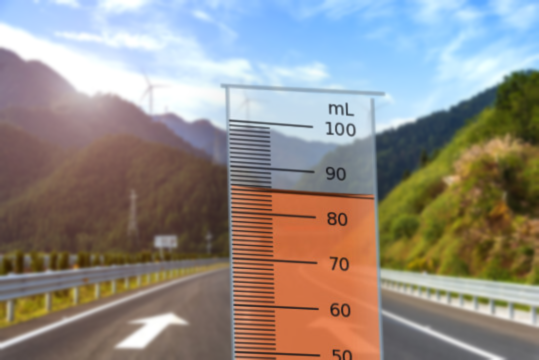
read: **85** mL
